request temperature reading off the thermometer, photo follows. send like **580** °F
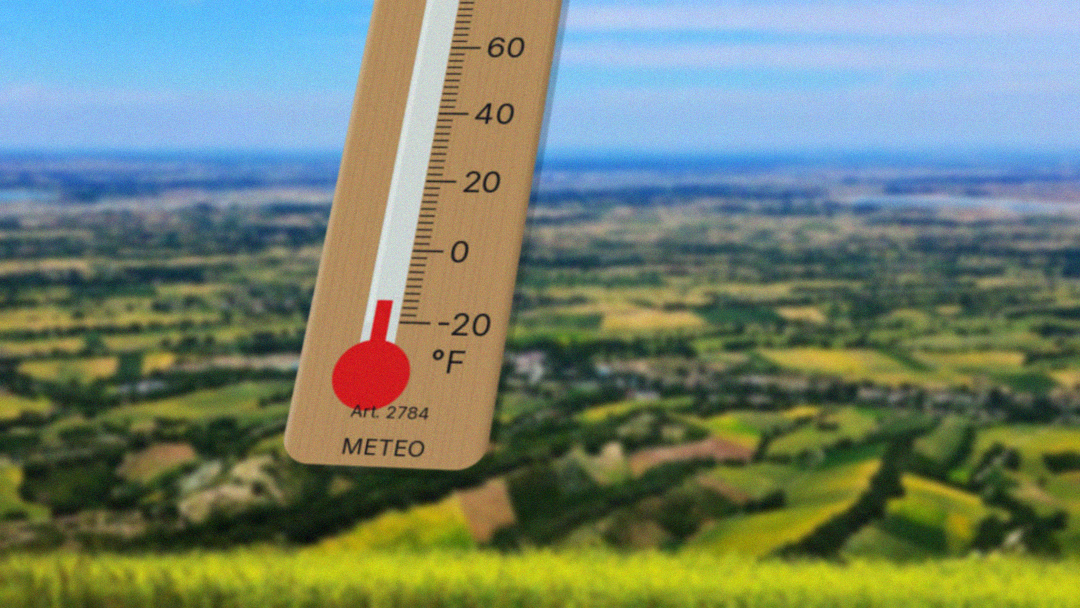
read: **-14** °F
